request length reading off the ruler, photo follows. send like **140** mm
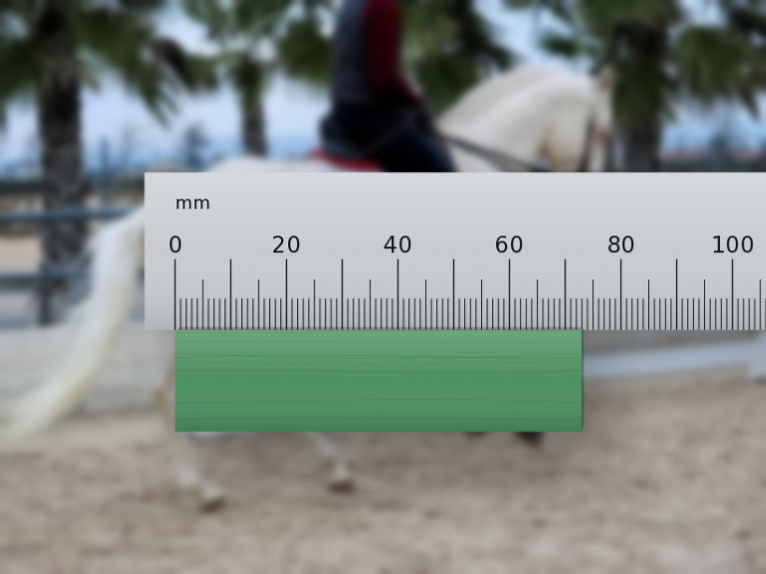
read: **73** mm
